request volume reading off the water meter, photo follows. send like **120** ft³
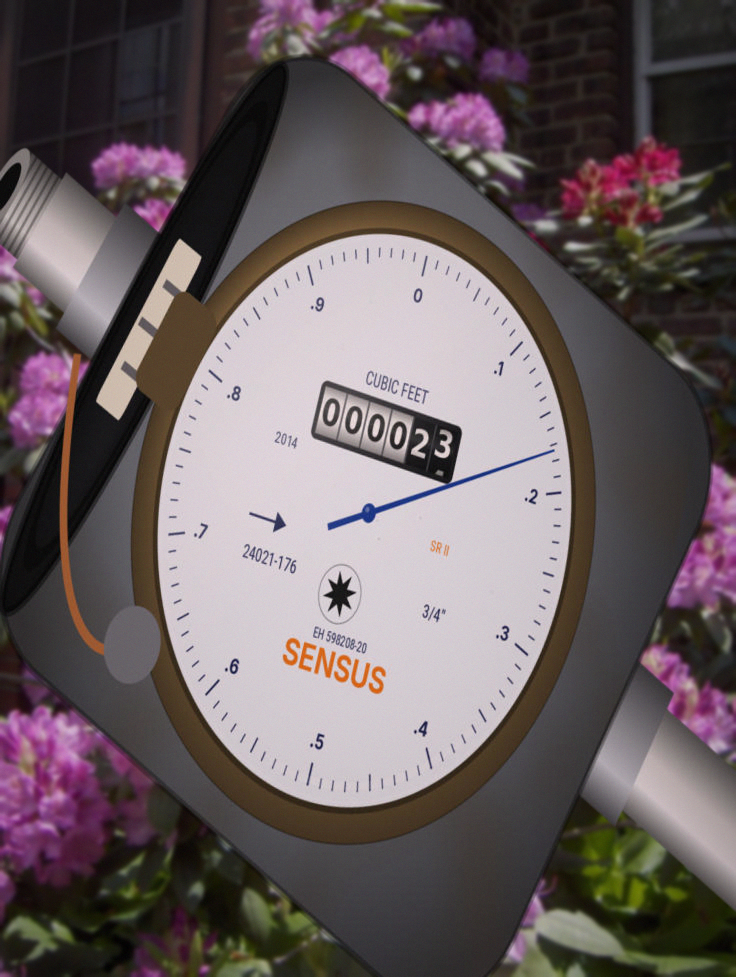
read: **23.17** ft³
